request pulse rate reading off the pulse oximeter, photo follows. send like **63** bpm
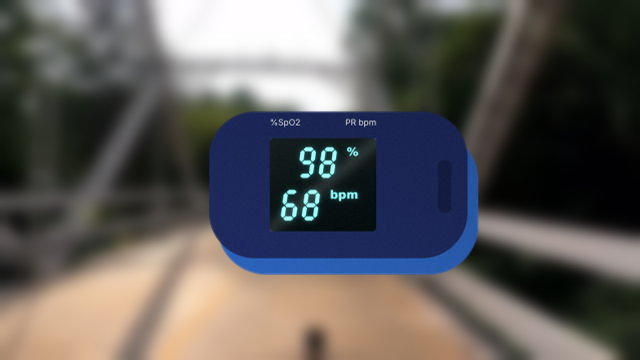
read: **68** bpm
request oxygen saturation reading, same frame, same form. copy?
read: **98** %
